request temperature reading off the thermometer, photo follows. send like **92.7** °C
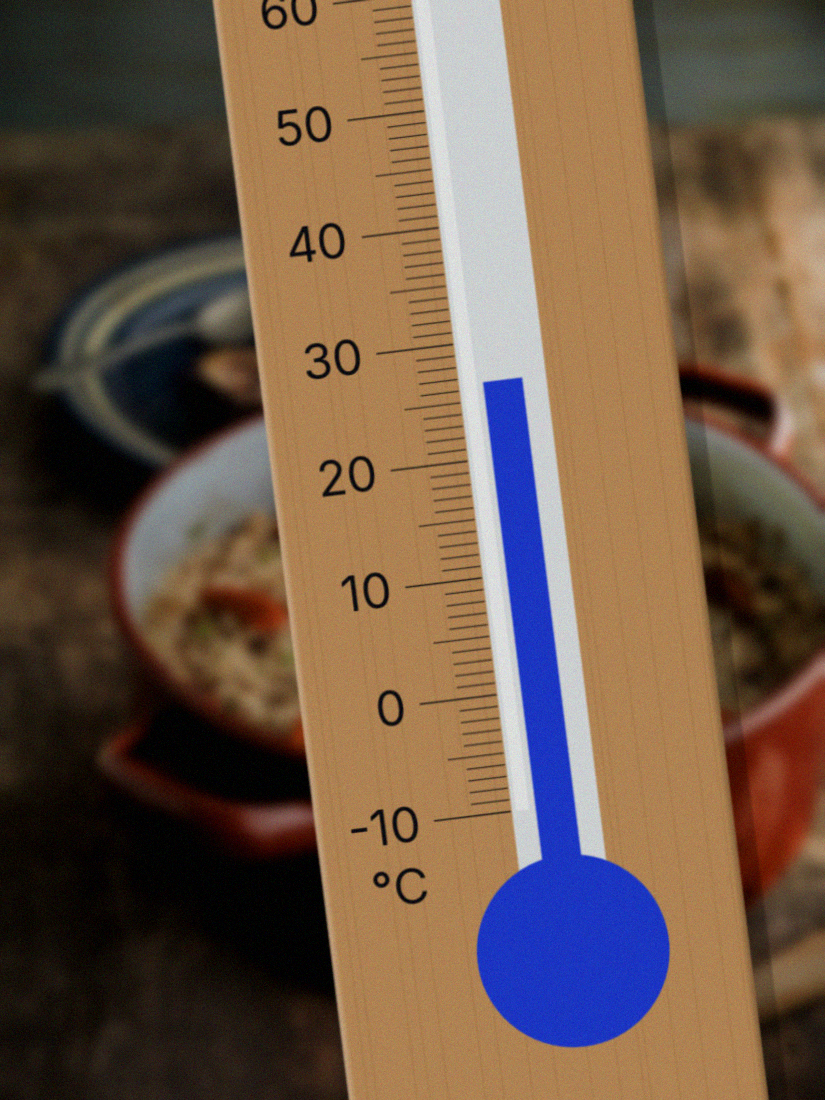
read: **26.5** °C
